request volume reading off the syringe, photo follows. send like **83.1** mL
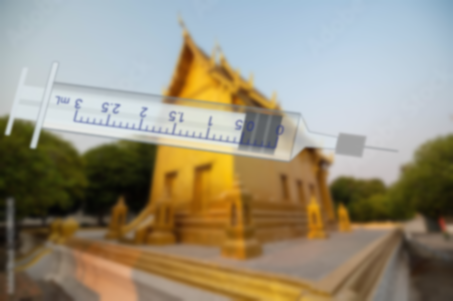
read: **0** mL
